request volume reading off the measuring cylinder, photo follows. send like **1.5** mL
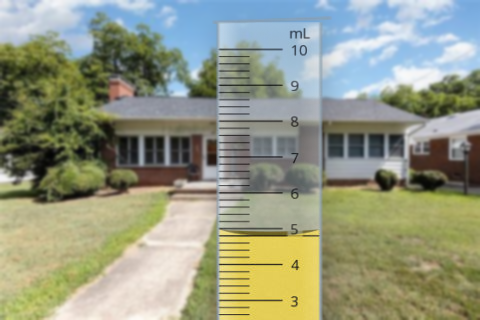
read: **4.8** mL
